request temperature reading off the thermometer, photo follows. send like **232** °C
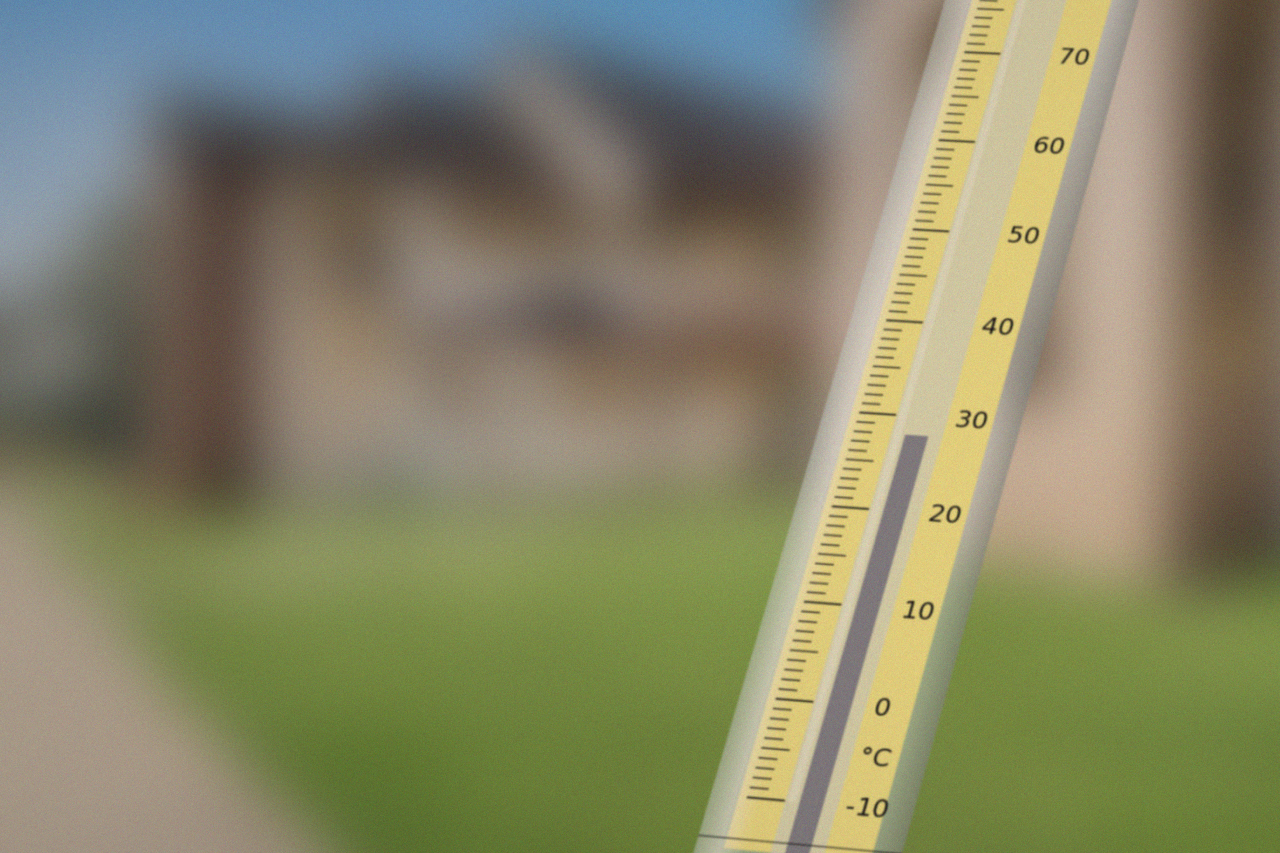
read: **28** °C
